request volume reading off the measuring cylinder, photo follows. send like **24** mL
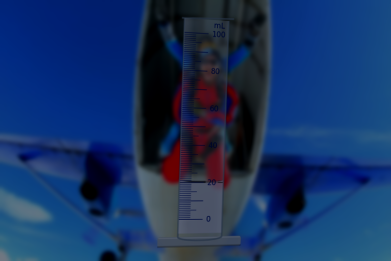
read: **20** mL
